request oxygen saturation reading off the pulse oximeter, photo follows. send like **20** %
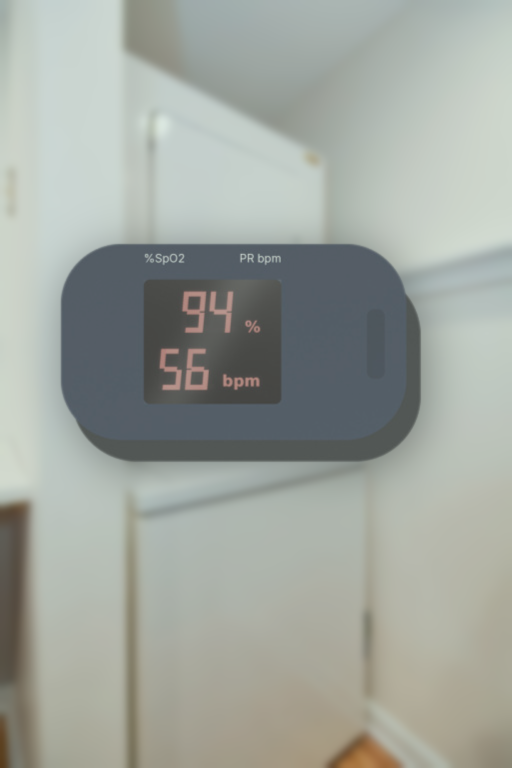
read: **94** %
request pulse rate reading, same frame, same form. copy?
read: **56** bpm
